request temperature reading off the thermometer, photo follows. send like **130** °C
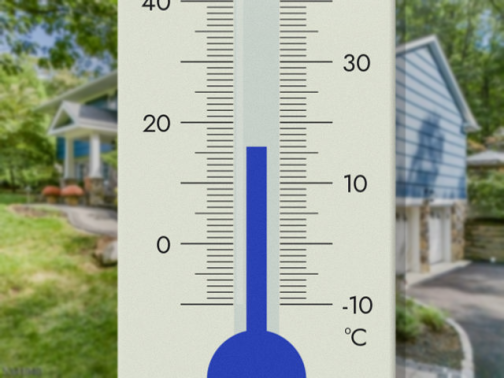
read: **16** °C
